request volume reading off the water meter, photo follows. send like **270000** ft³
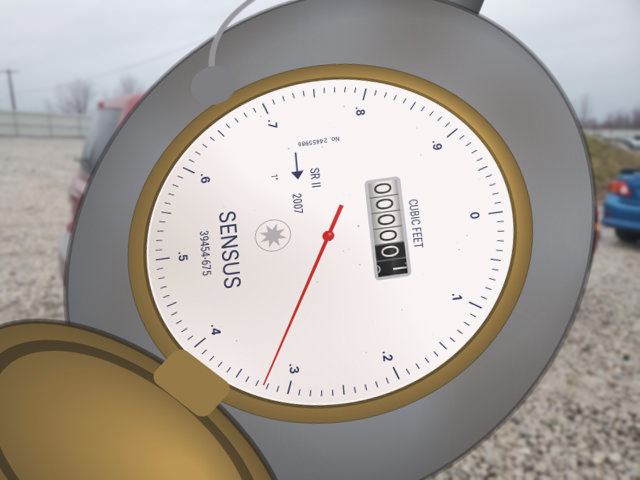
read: **1.32** ft³
